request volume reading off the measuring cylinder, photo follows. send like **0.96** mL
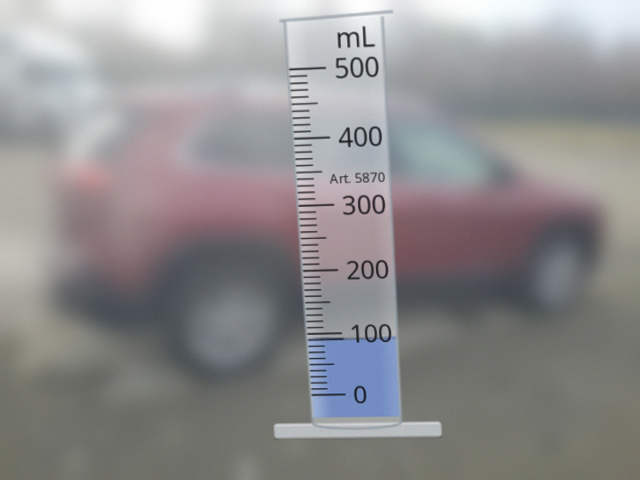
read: **90** mL
